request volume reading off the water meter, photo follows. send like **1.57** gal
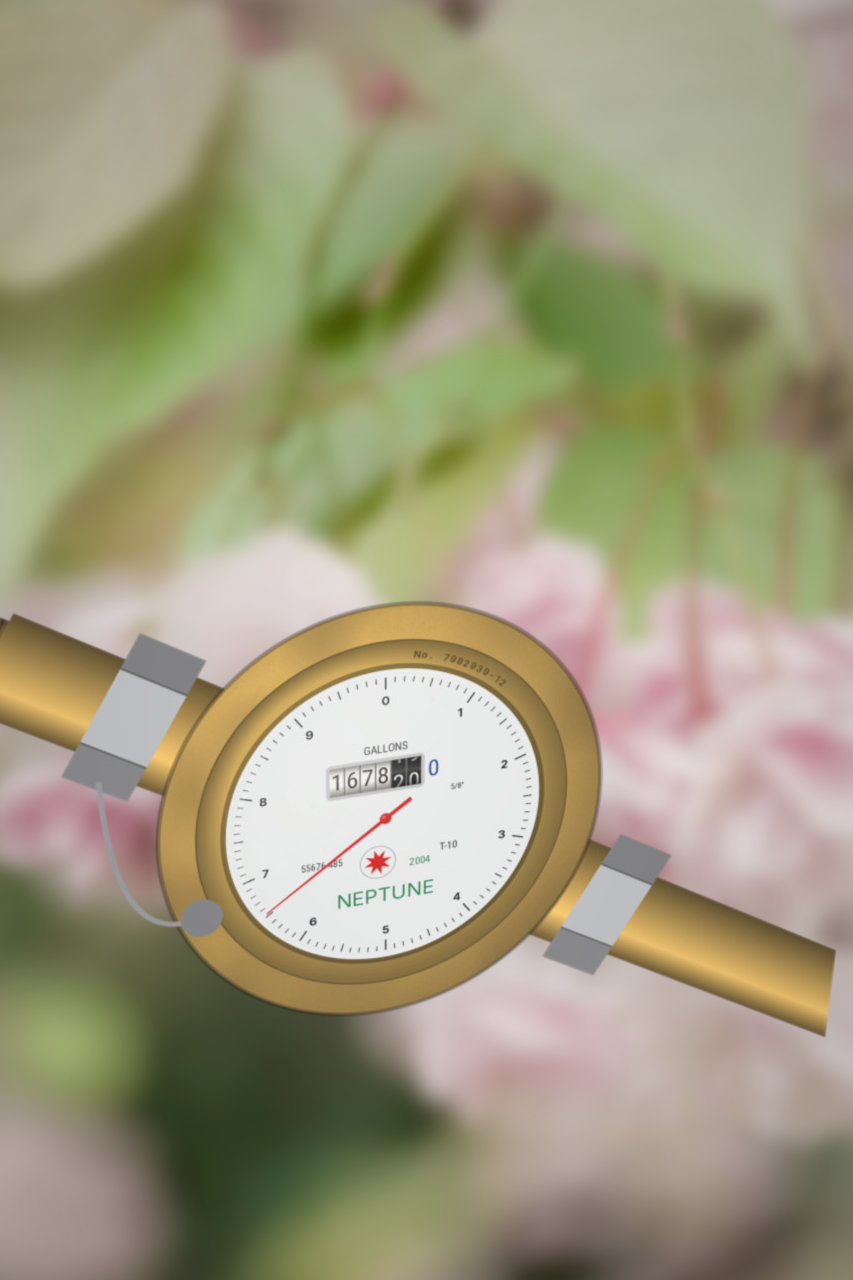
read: **1678196.5** gal
